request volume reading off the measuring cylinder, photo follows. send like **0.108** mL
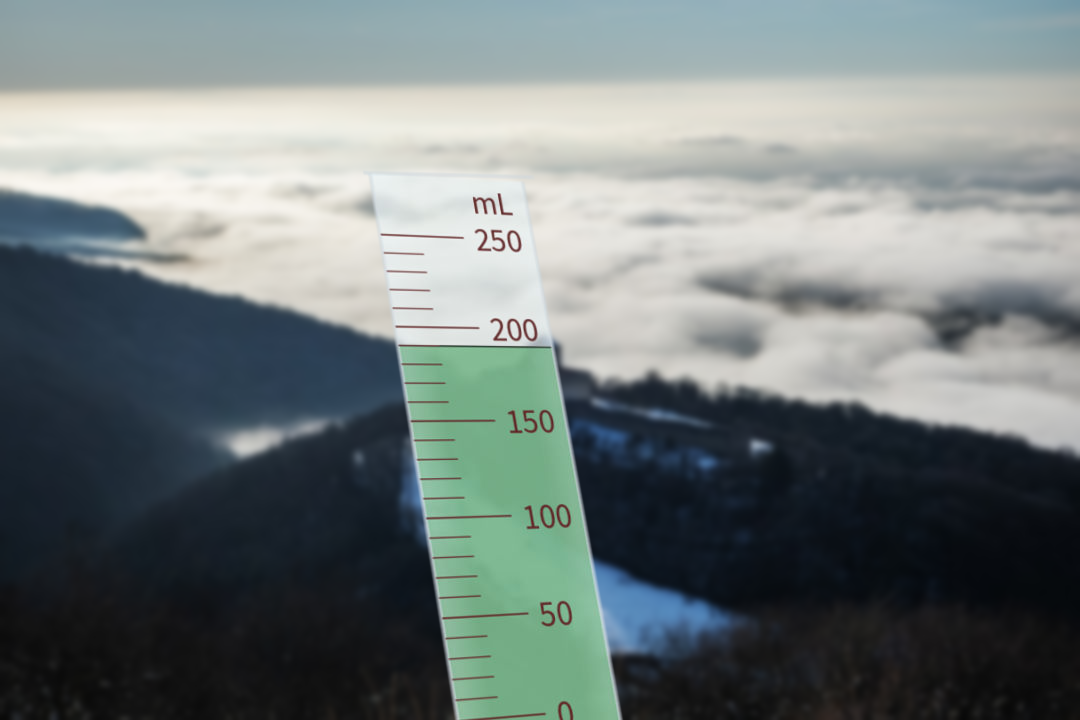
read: **190** mL
